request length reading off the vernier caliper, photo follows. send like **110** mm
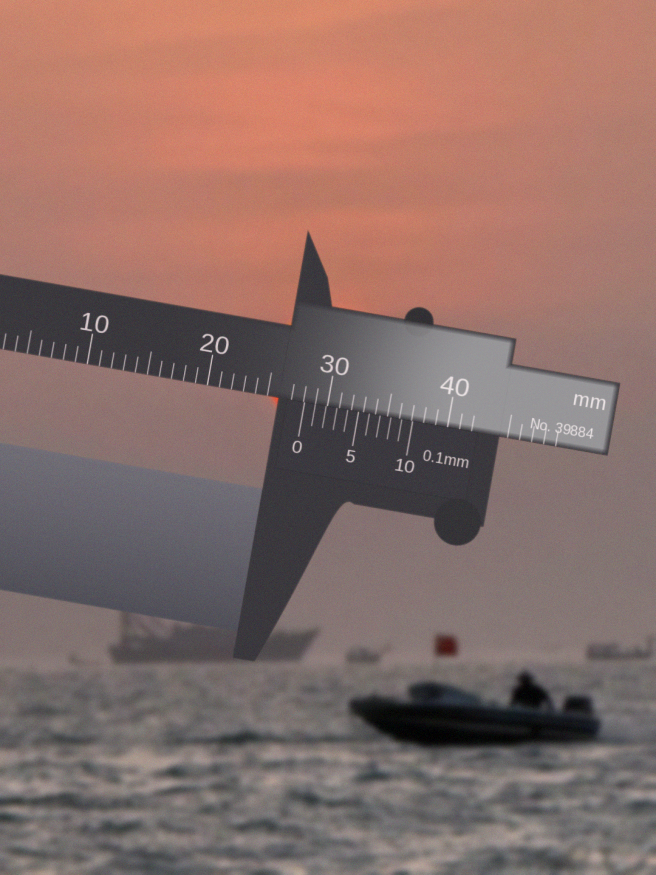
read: **28.1** mm
